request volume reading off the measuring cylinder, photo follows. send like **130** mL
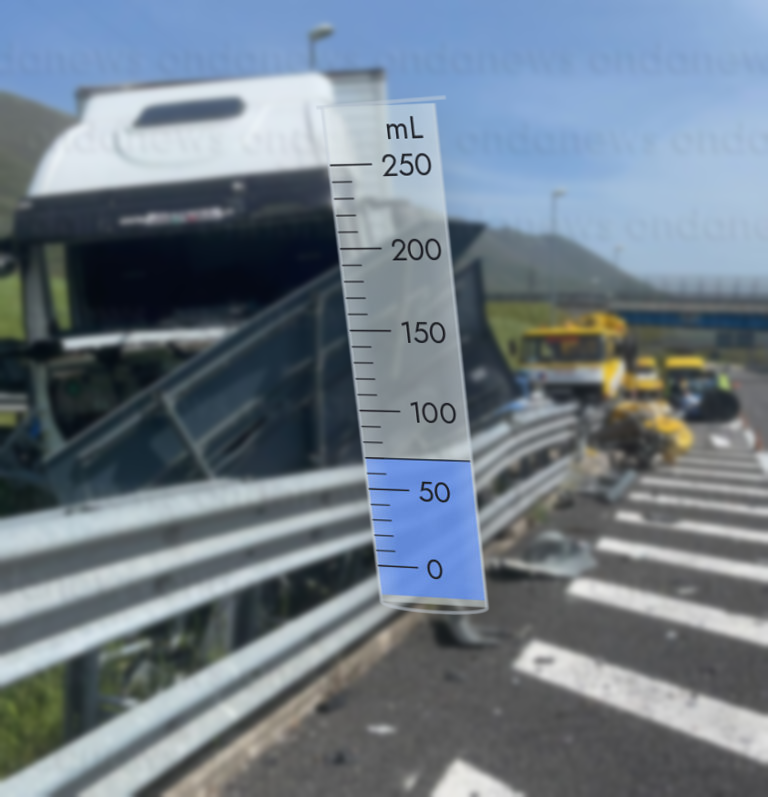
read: **70** mL
